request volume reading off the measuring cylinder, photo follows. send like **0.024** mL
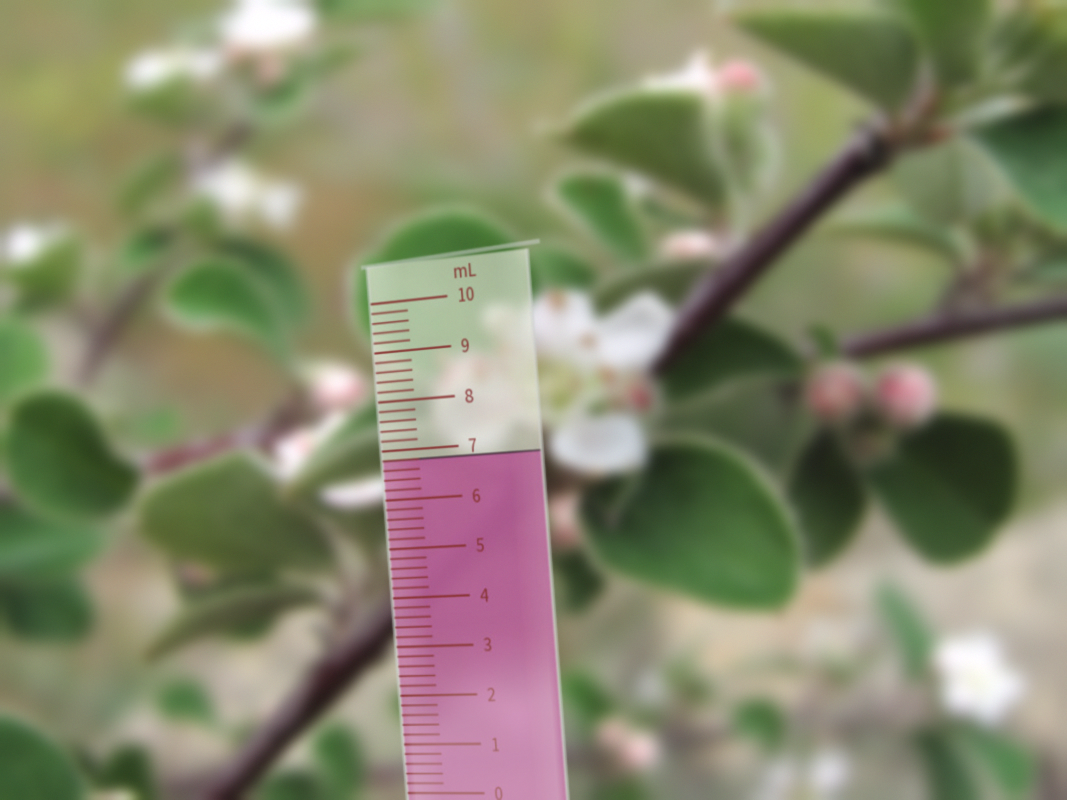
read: **6.8** mL
